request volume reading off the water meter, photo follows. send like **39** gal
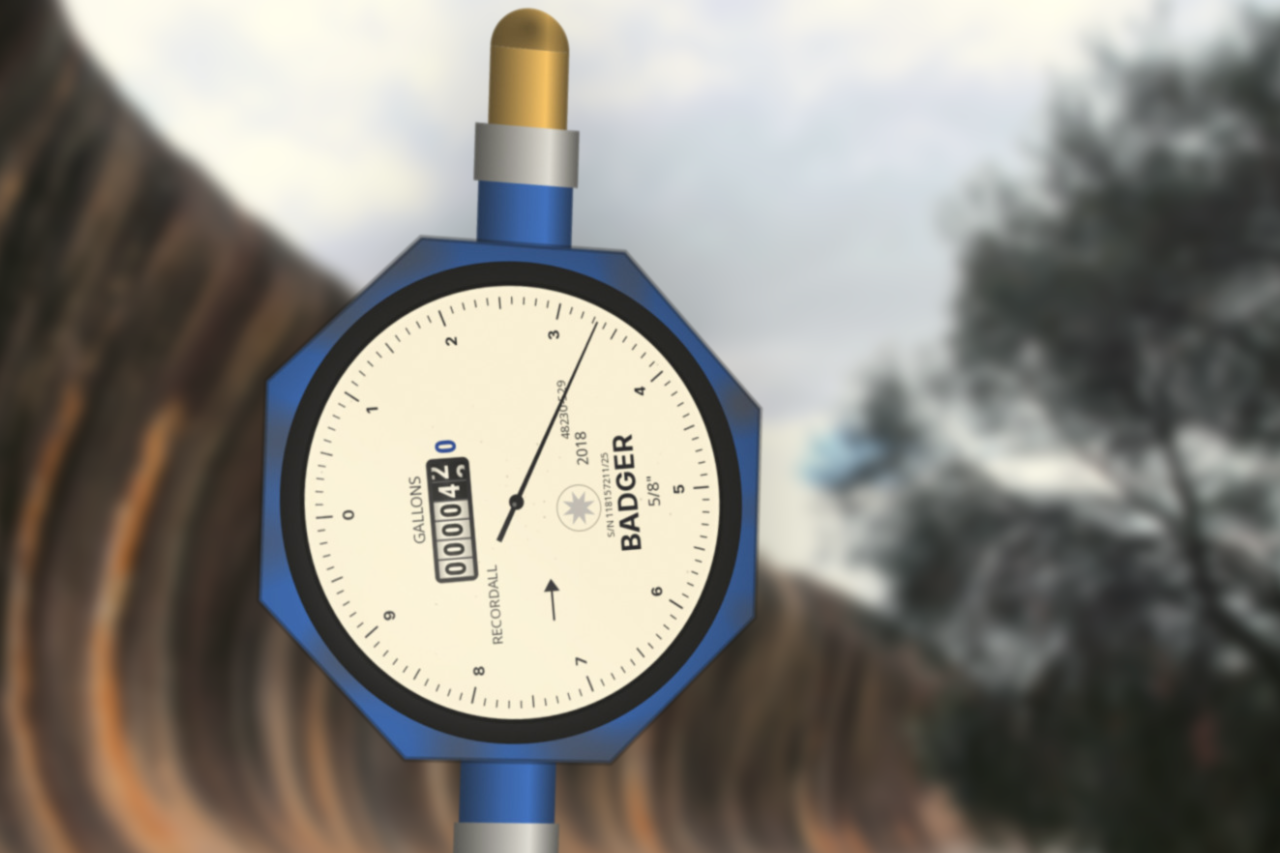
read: **423.3** gal
